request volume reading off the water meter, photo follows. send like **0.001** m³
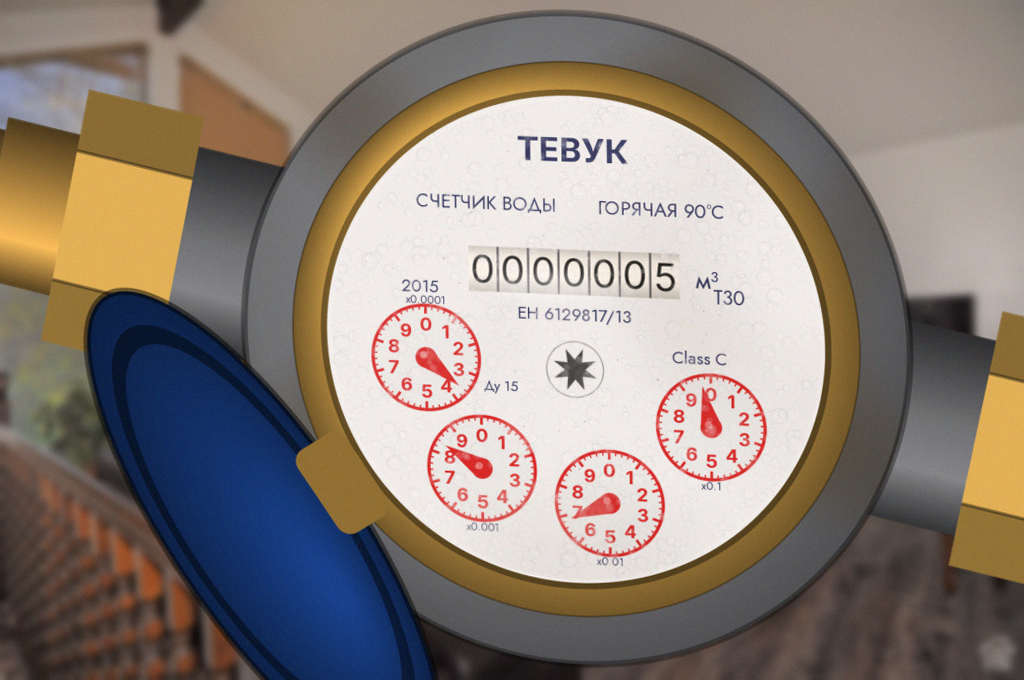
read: **4.9683** m³
